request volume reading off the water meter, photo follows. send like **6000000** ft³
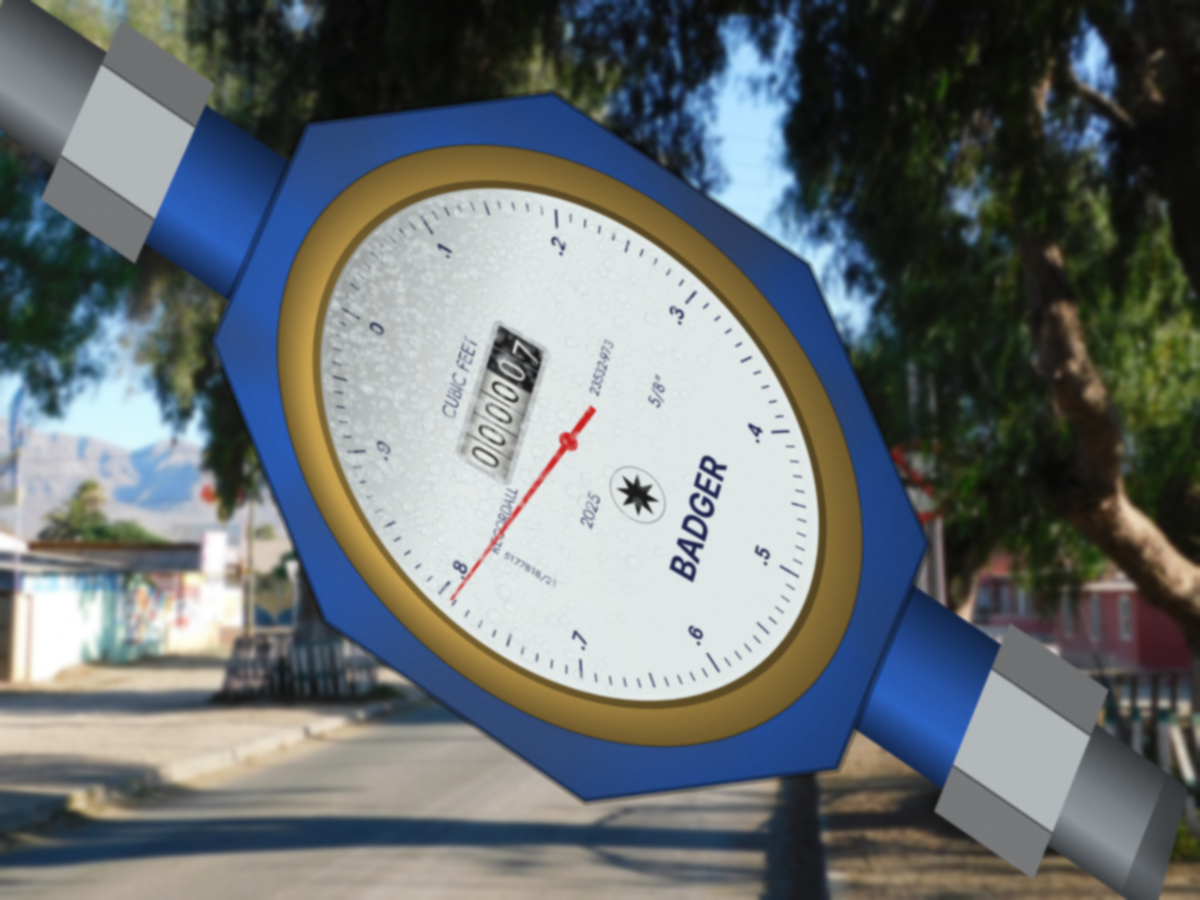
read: **6.79** ft³
